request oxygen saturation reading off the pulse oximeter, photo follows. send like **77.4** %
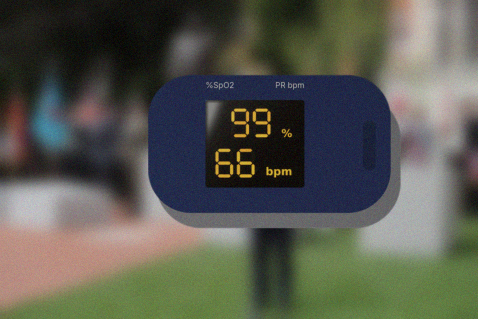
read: **99** %
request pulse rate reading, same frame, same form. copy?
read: **66** bpm
